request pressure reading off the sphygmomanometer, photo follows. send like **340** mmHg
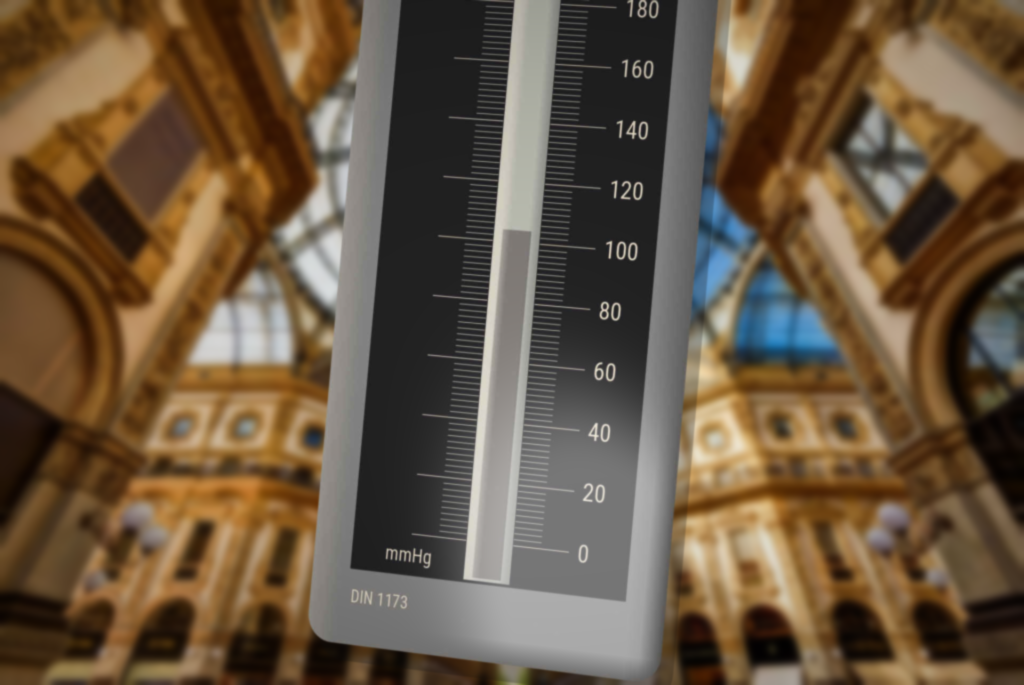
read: **104** mmHg
